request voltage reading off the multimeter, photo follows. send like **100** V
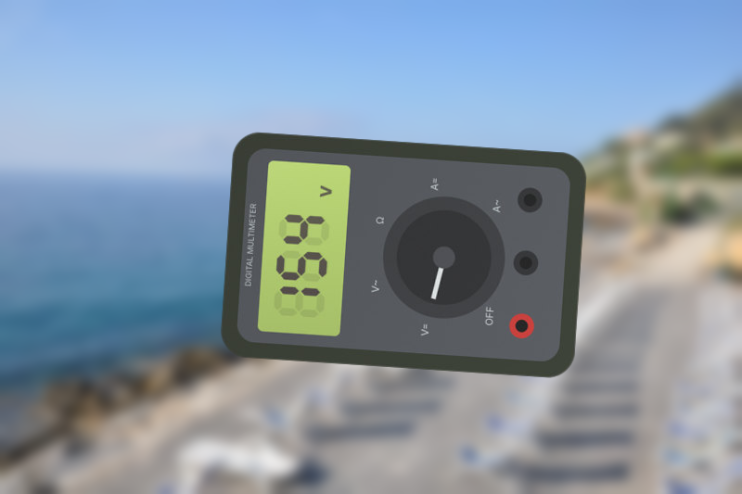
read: **154** V
